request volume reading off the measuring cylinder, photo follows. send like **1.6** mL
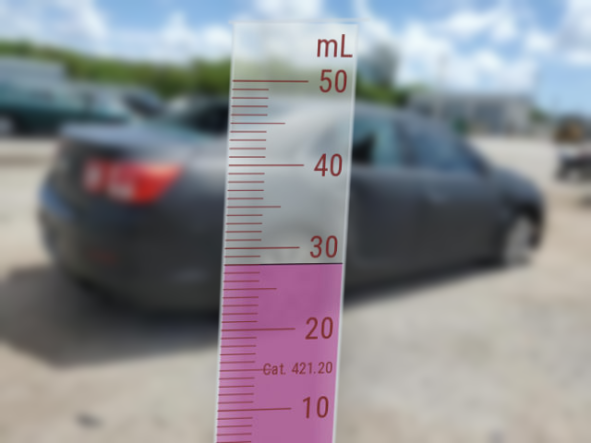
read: **28** mL
